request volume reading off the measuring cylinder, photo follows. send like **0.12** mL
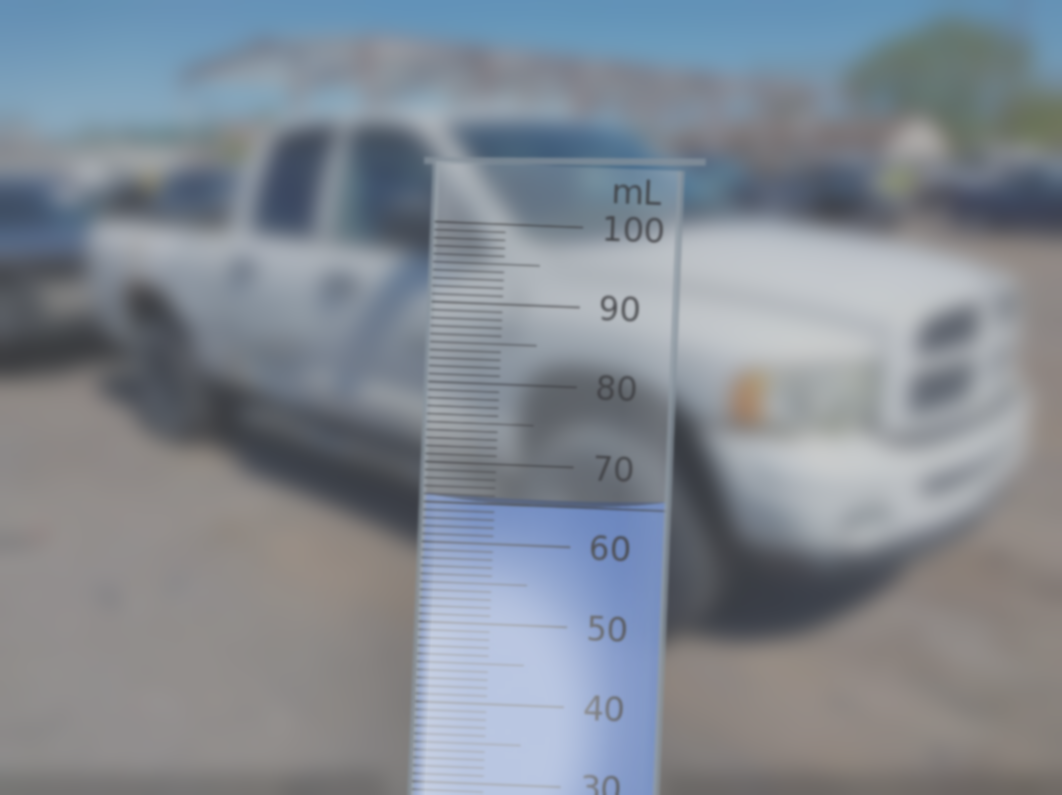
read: **65** mL
